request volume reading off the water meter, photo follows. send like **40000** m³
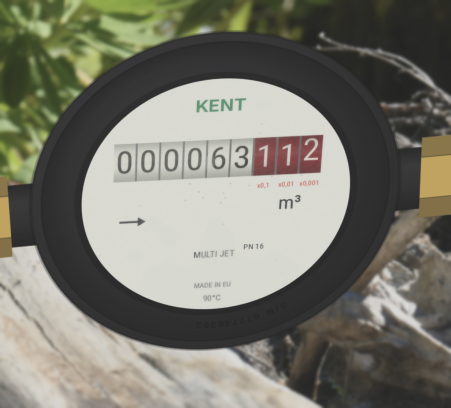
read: **63.112** m³
